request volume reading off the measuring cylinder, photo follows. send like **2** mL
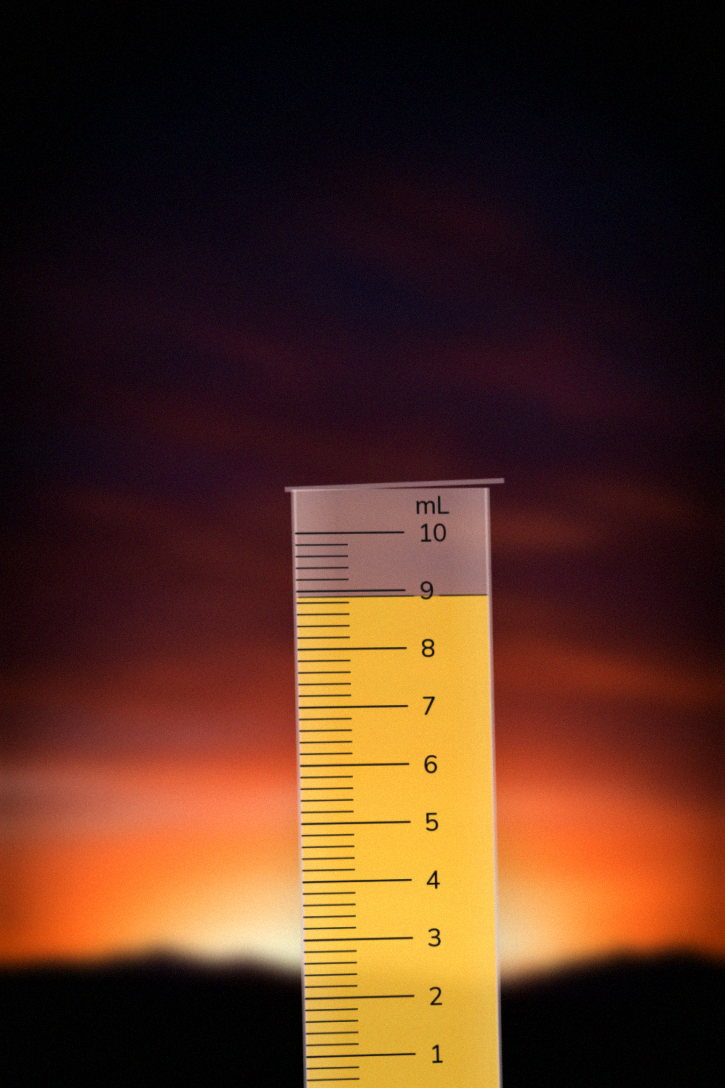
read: **8.9** mL
